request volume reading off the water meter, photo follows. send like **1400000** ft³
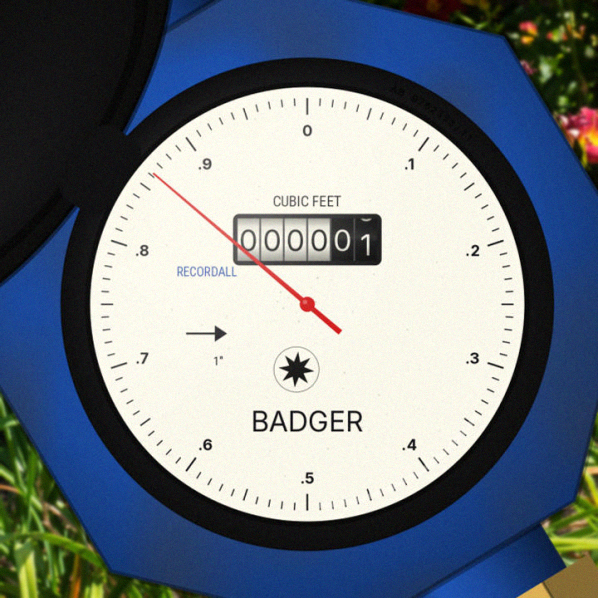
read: **0.86** ft³
